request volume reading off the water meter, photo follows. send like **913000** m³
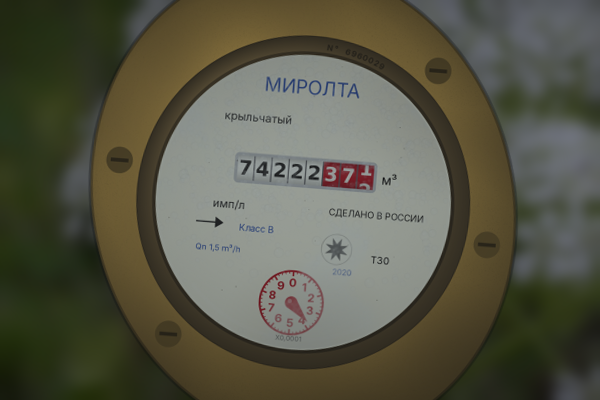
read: **74222.3713** m³
